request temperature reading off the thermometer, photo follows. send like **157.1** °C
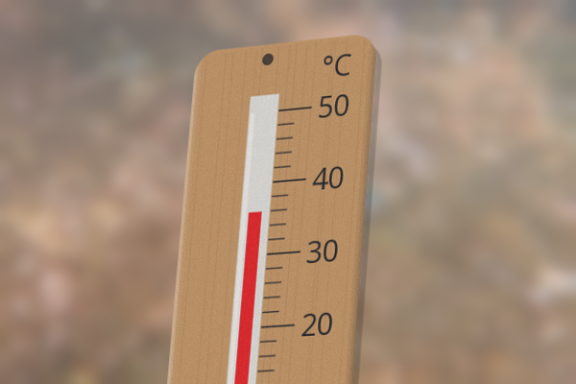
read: **36** °C
